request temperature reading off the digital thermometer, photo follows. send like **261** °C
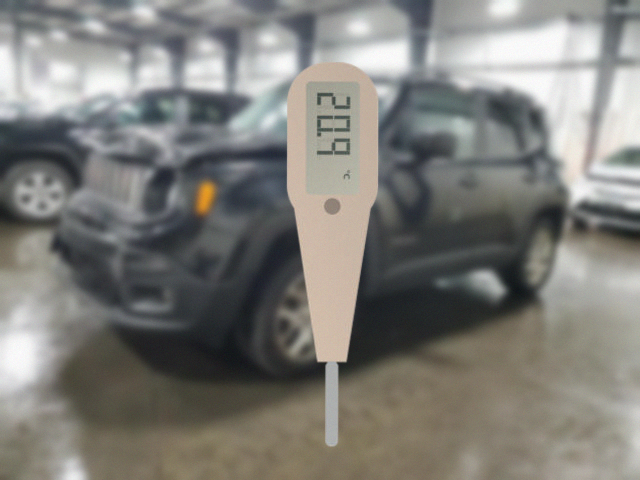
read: **20.9** °C
